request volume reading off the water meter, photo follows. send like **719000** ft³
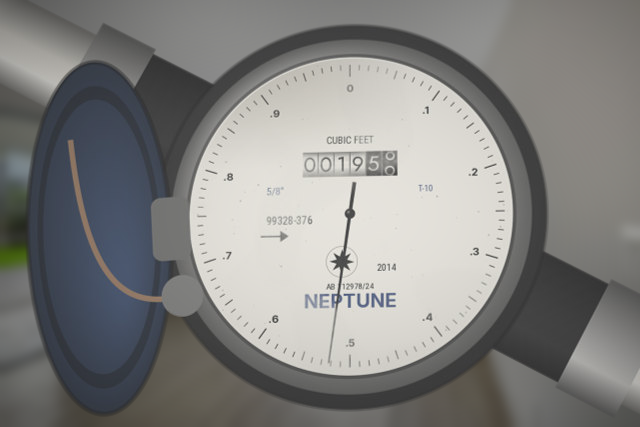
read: **1958.52** ft³
